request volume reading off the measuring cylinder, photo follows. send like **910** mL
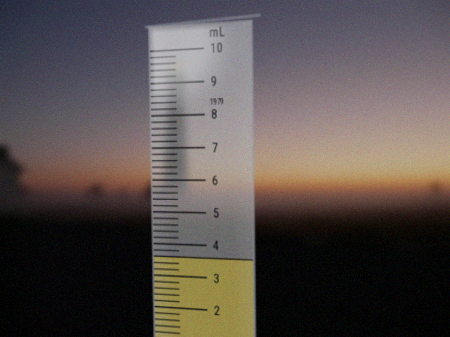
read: **3.6** mL
